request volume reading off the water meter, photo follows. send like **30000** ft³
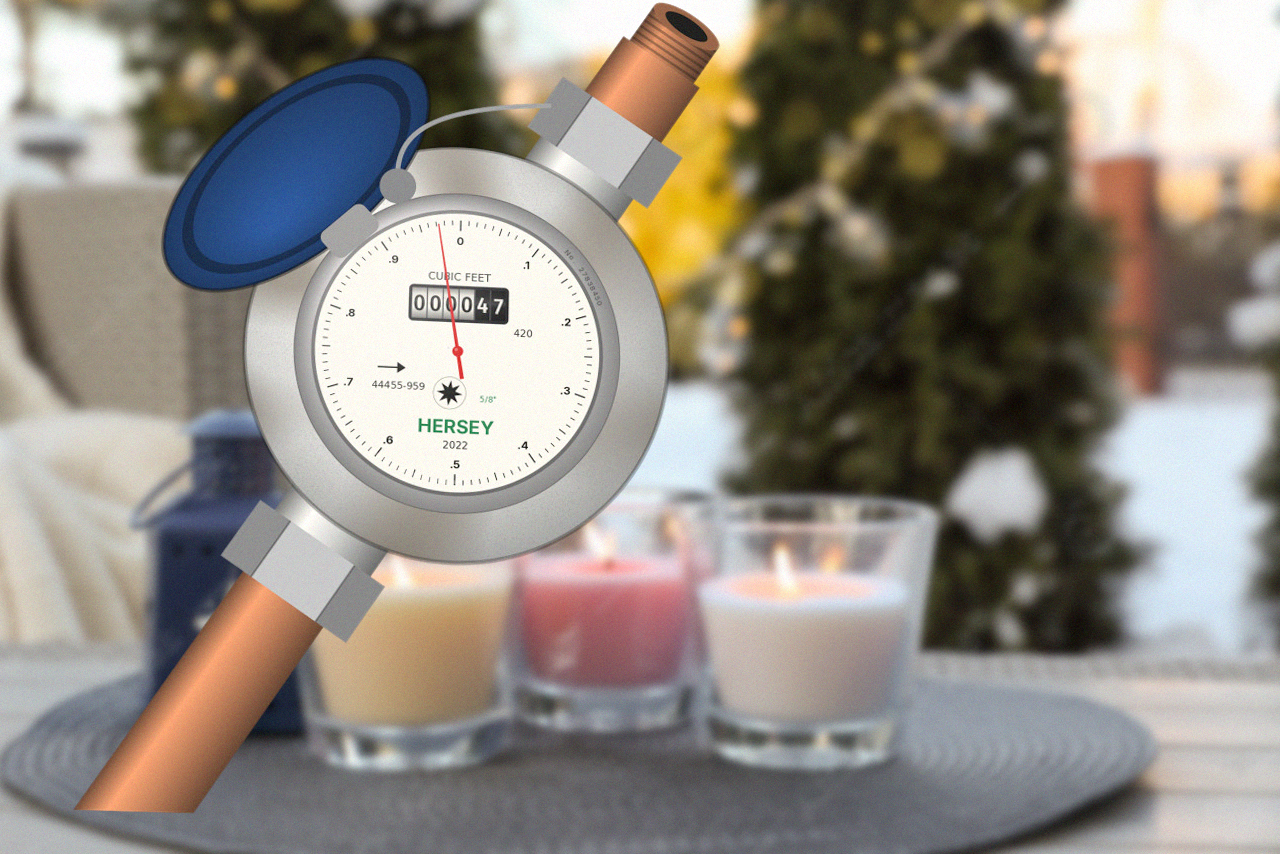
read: **46.97** ft³
